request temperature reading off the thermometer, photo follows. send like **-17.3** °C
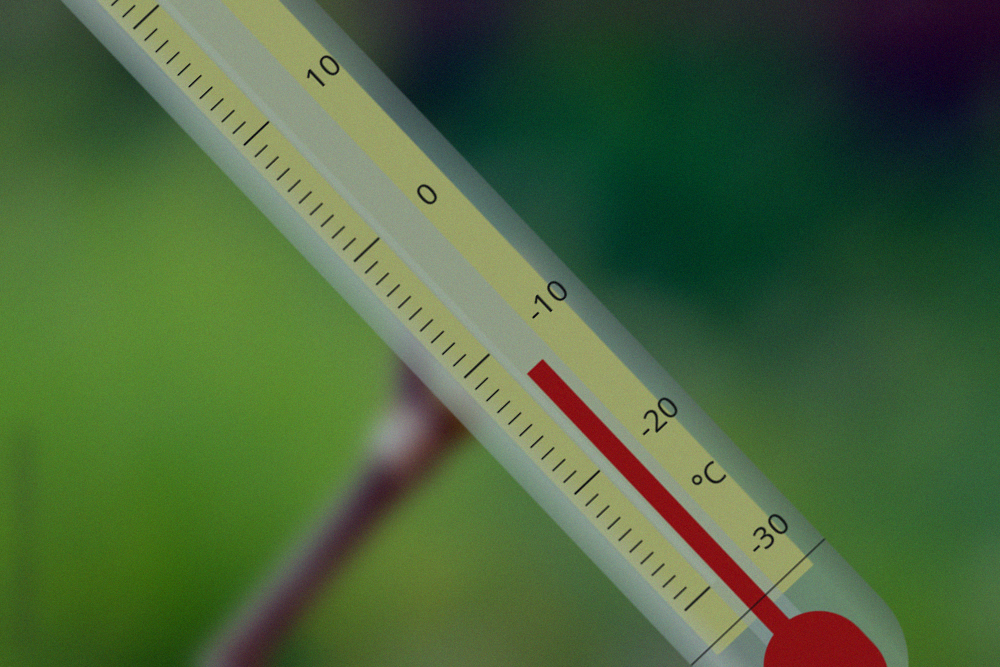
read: **-12.5** °C
